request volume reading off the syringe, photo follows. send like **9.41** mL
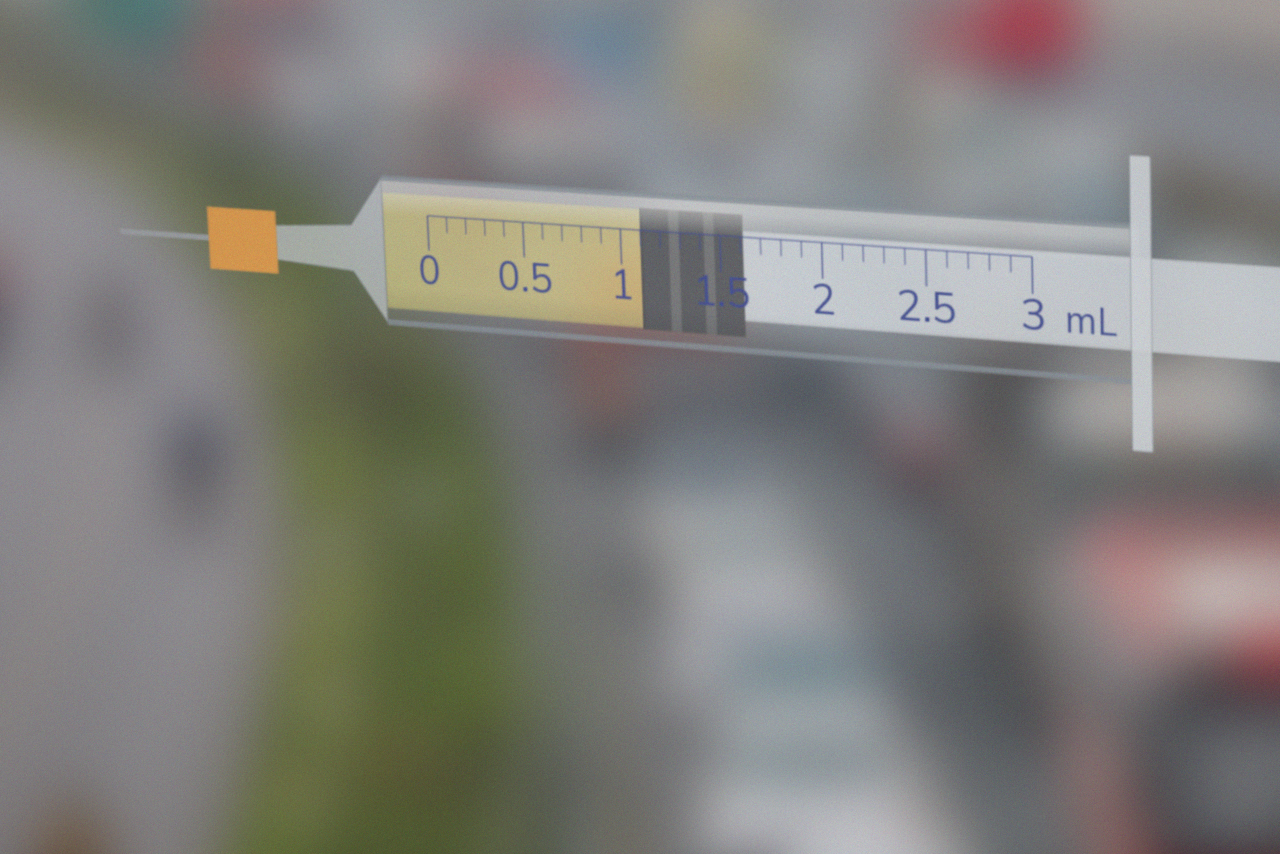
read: **1.1** mL
